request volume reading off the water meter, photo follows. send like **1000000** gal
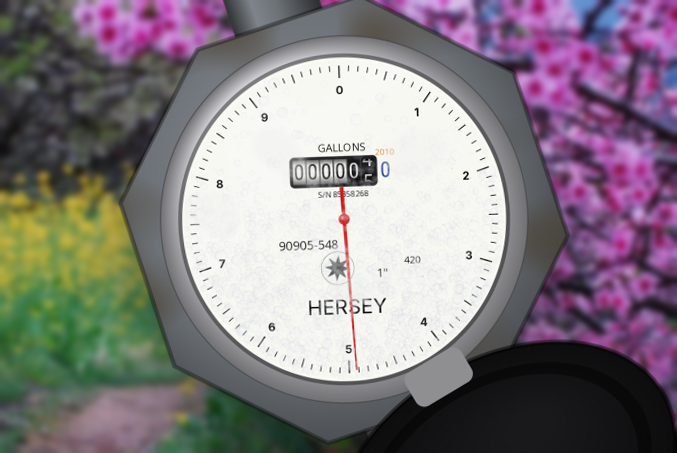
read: **44.9** gal
